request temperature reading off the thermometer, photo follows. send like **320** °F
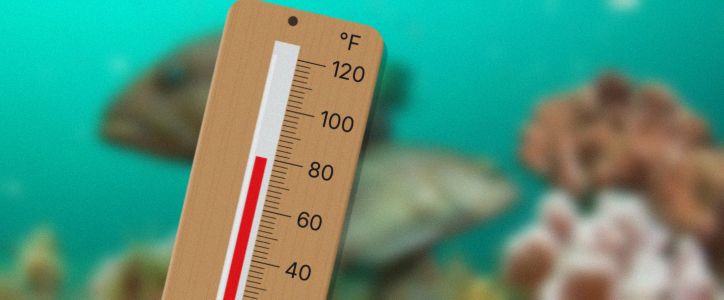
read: **80** °F
